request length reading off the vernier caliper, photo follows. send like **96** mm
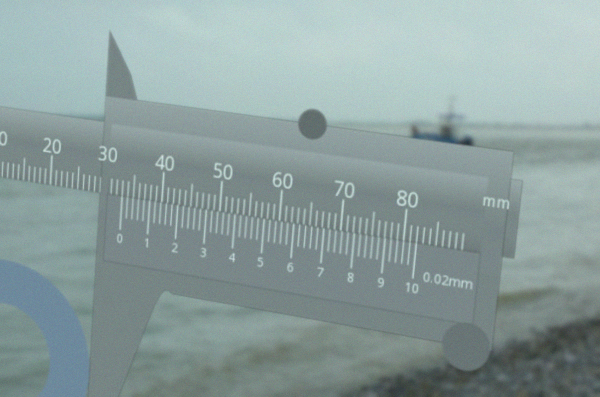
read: **33.0** mm
